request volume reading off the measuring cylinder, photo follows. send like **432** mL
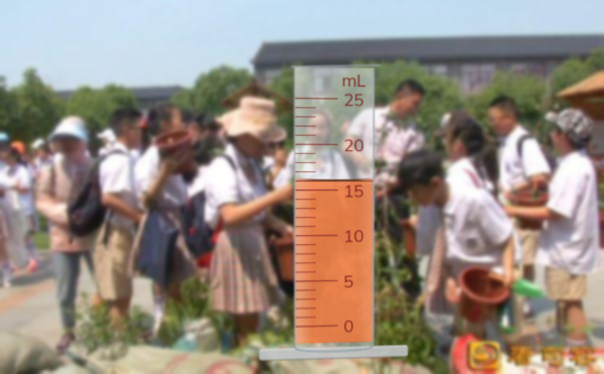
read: **16** mL
